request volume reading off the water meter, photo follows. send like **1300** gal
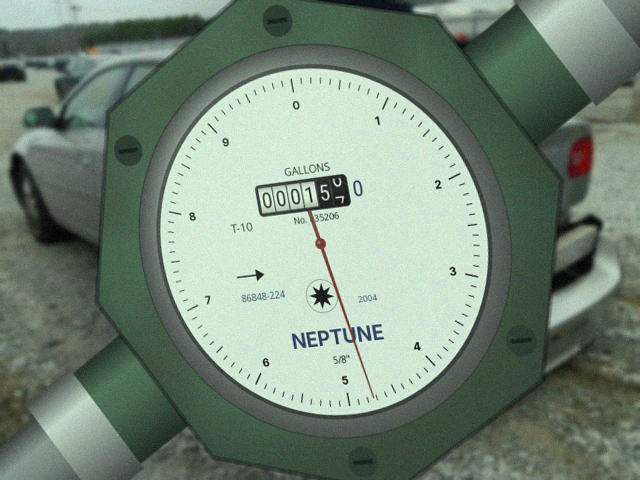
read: **1564.7** gal
